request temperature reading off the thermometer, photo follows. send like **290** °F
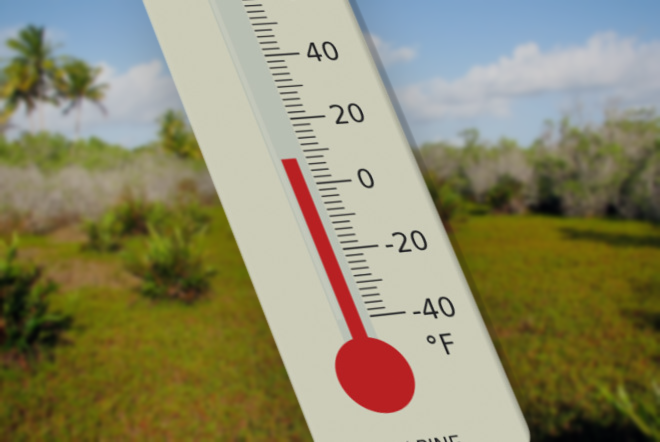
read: **8** °F
